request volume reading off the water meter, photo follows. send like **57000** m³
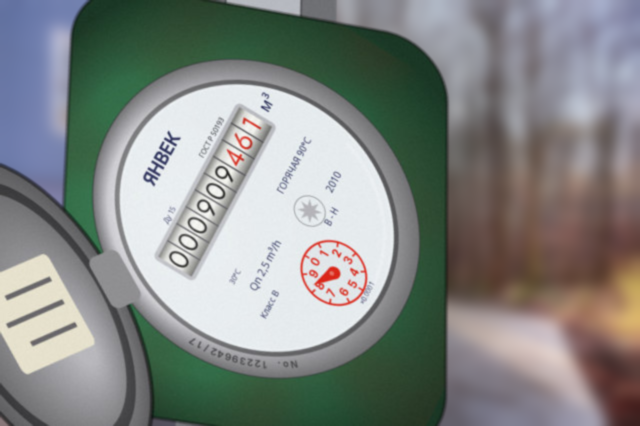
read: **909.4618** m³
